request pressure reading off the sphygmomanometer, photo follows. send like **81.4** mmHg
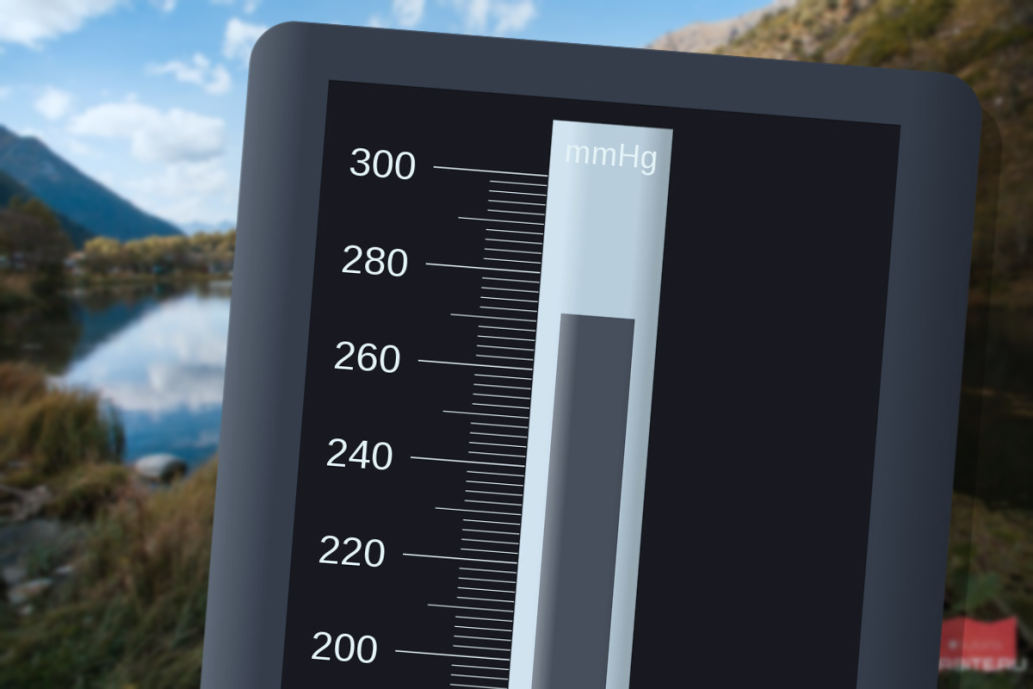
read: **272** mmHg
